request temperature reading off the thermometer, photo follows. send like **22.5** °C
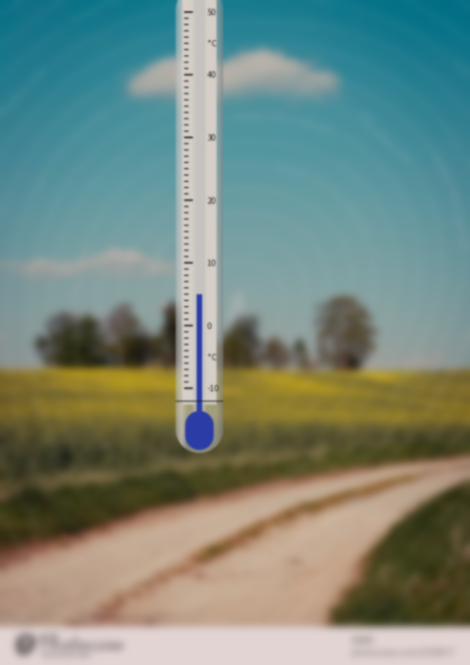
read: **5** °C
